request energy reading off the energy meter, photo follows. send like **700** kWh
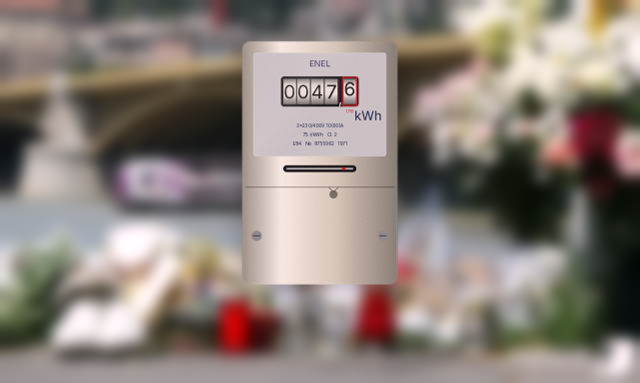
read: **47.6** kWh
